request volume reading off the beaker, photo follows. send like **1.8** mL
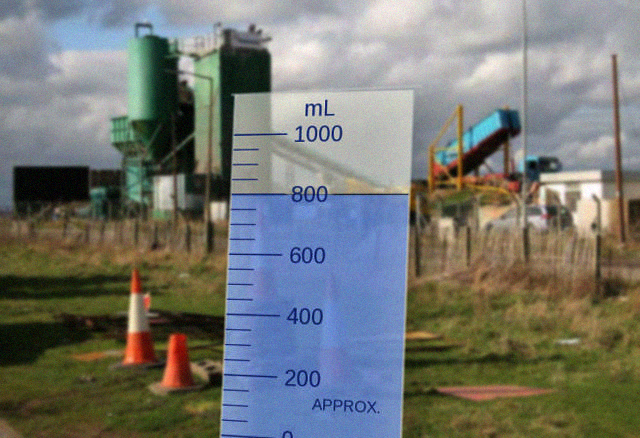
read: **800** mL
